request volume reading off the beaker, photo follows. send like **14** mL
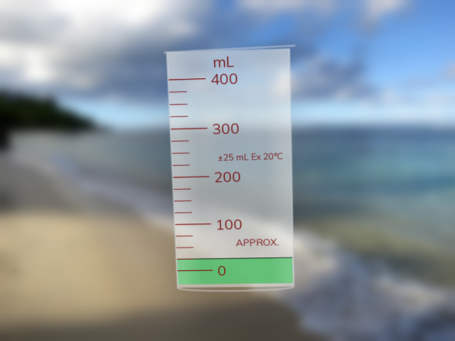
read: **25** mL
